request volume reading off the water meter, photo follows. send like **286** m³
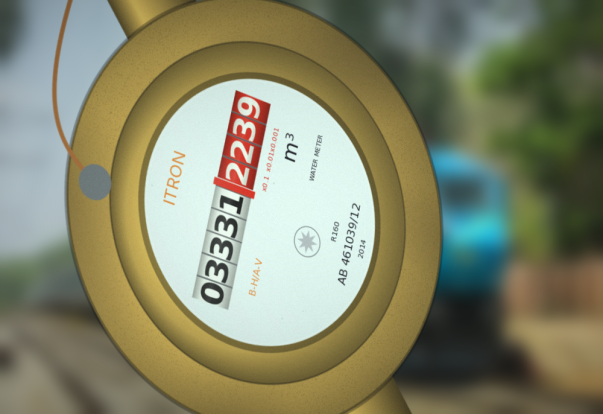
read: **3331.2239** m³
